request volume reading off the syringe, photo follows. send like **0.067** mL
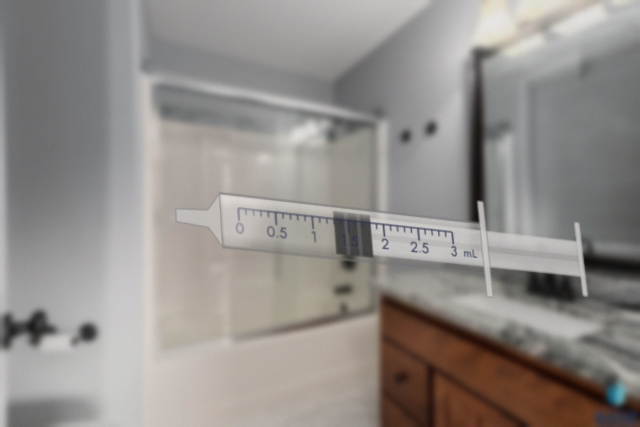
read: **1.3** mL
